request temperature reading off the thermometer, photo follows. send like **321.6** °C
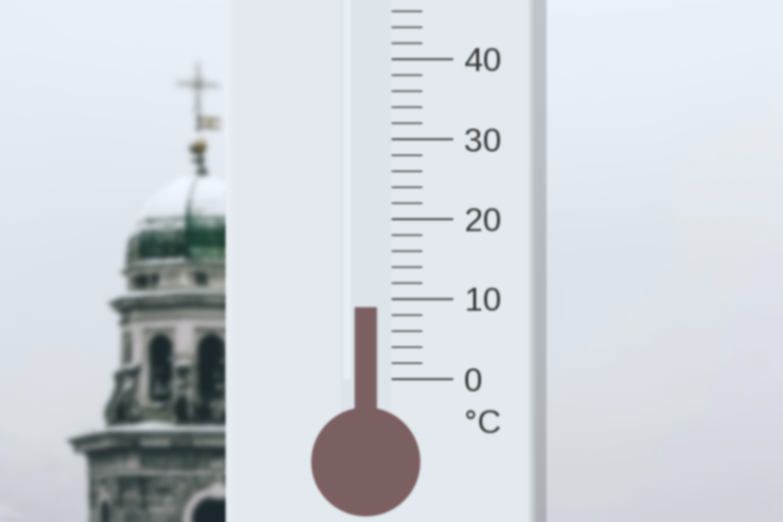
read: **9** °C
